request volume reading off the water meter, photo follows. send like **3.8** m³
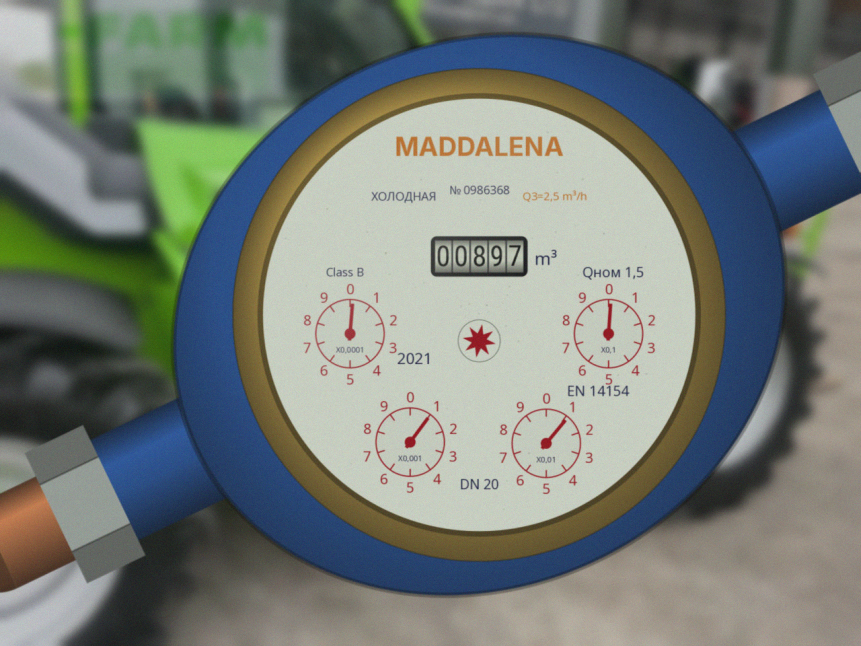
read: **897.0110** m³
